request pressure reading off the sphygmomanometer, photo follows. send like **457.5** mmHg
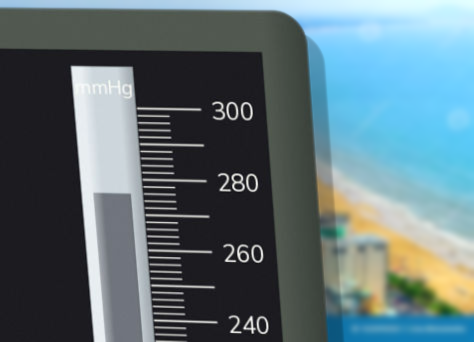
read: **276** mmHg
